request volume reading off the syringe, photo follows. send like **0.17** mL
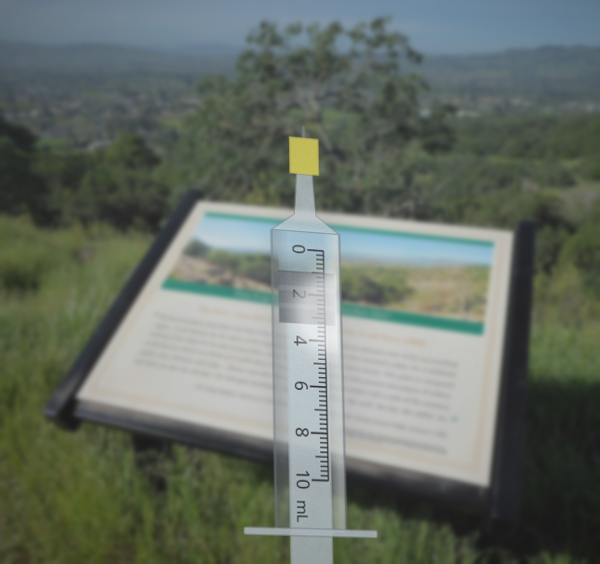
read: **1** mL
